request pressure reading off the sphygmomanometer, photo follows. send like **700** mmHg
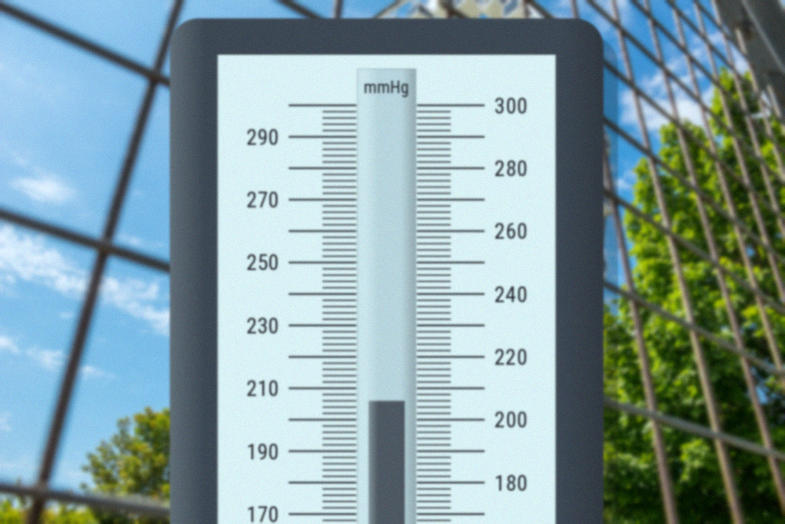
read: **206** mmHg
